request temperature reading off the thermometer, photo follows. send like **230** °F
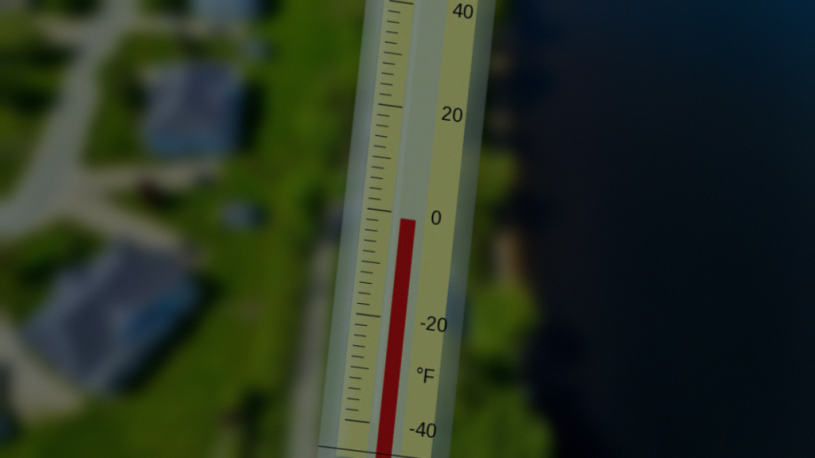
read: **-1** °F
